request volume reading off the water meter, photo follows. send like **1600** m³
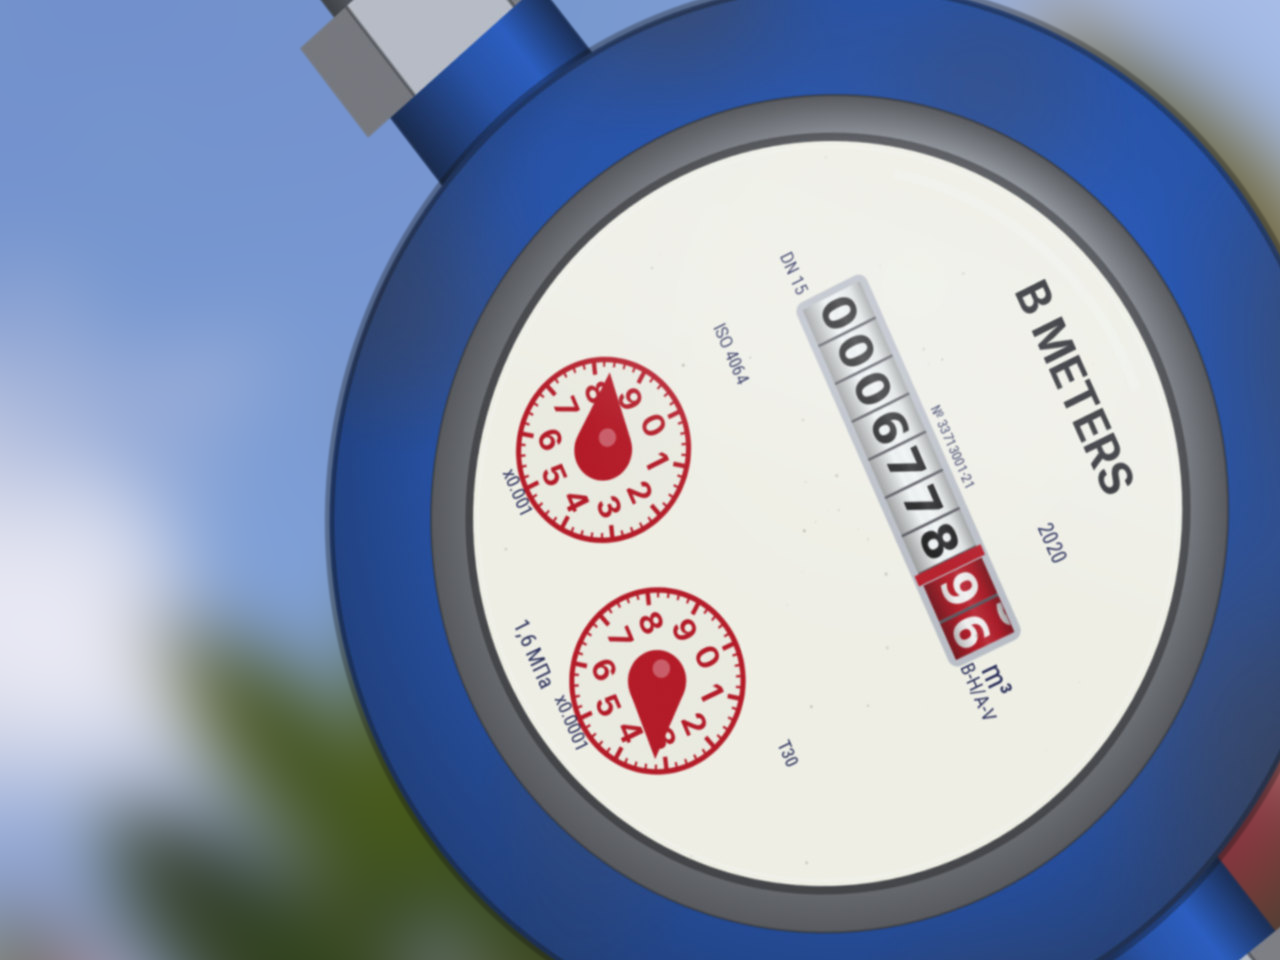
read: **6778.9583** m³
